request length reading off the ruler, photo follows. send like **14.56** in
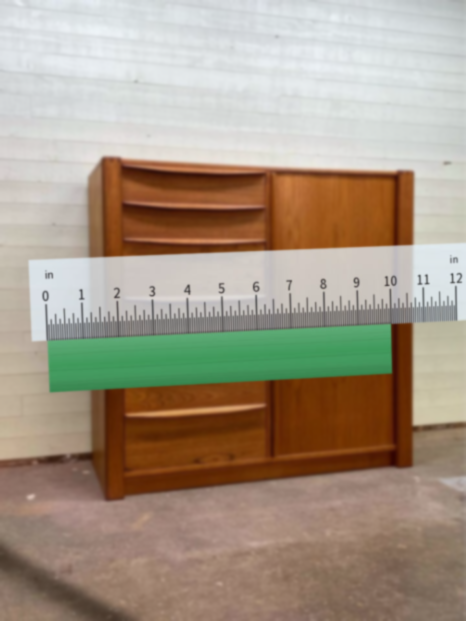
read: **10** in
